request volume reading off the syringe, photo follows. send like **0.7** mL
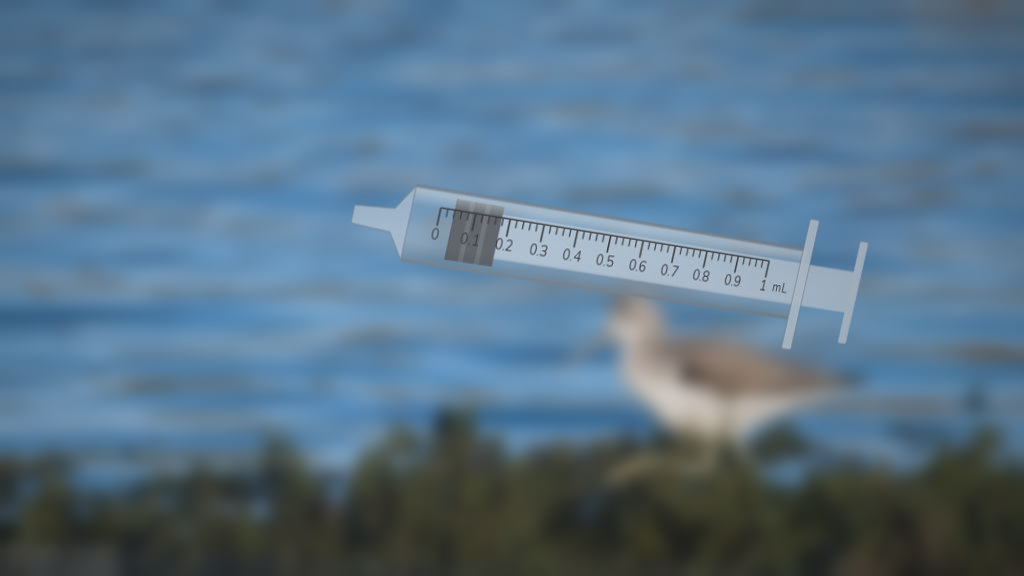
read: **0.04** mL
